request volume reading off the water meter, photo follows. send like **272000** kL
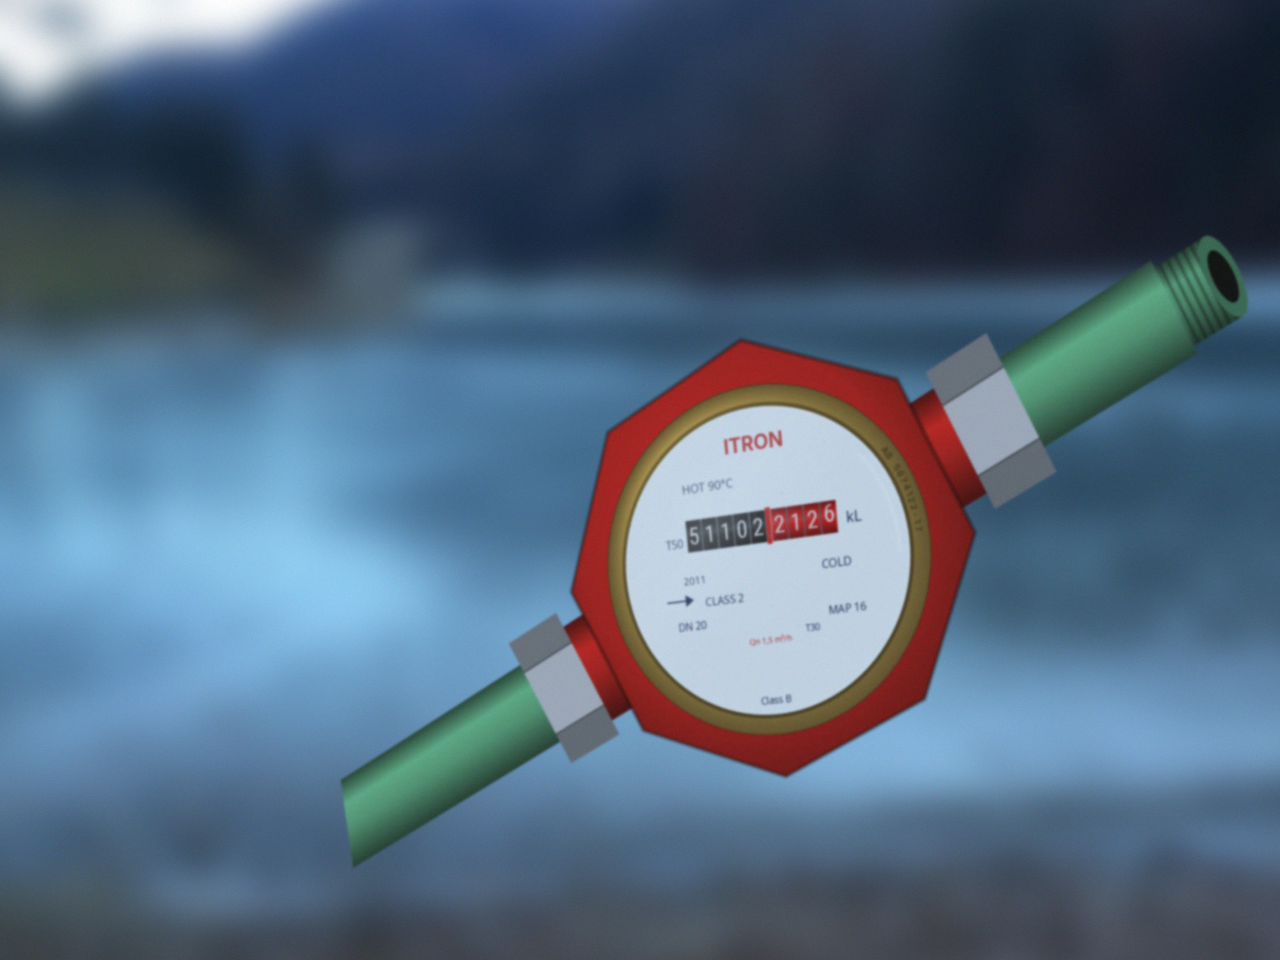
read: **51102.2126** kL
